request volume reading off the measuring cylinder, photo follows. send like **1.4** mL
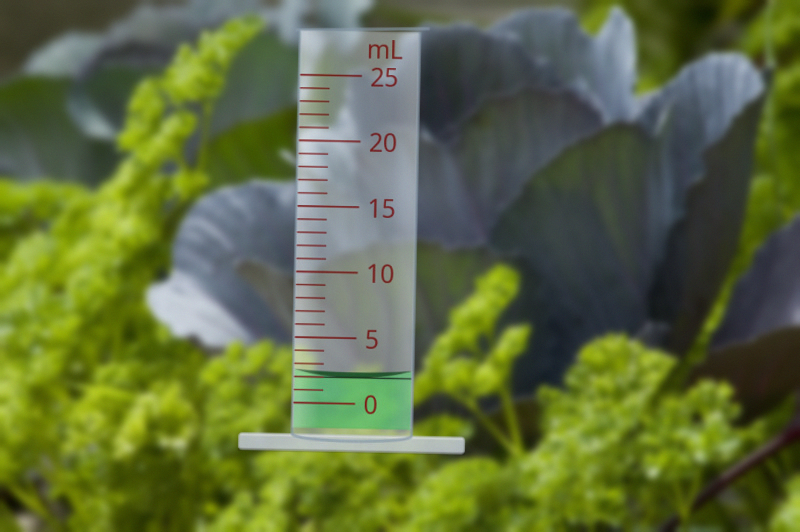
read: **2** mL
